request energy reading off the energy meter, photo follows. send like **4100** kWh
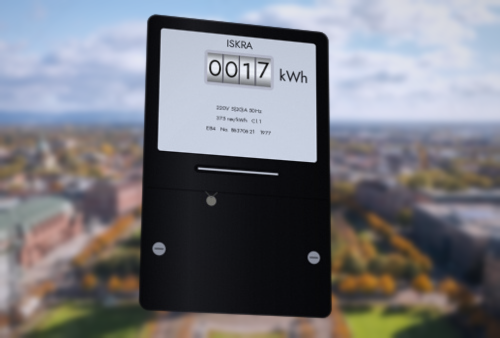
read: **17** kWh
